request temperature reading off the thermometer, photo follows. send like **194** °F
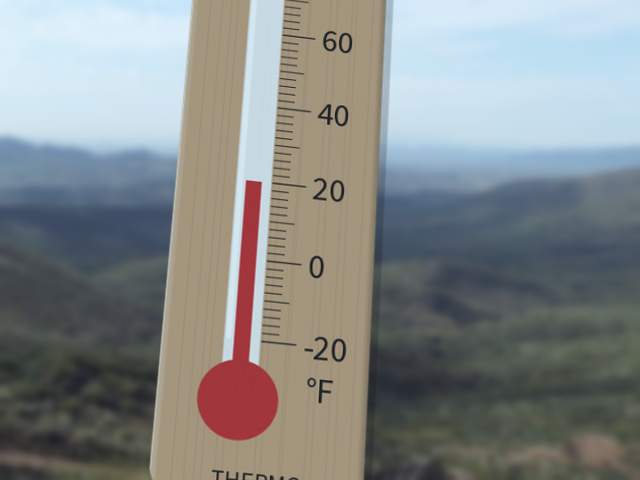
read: **20** °F
